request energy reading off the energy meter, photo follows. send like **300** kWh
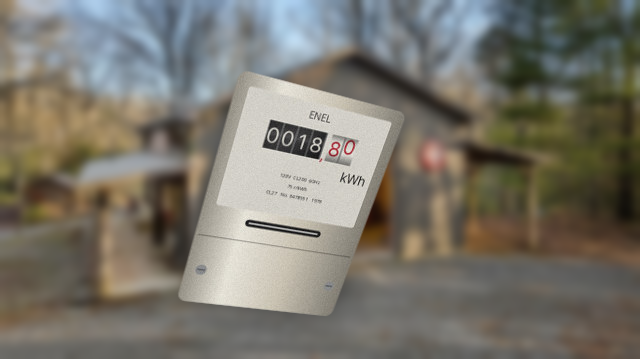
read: **18.80** kWh
